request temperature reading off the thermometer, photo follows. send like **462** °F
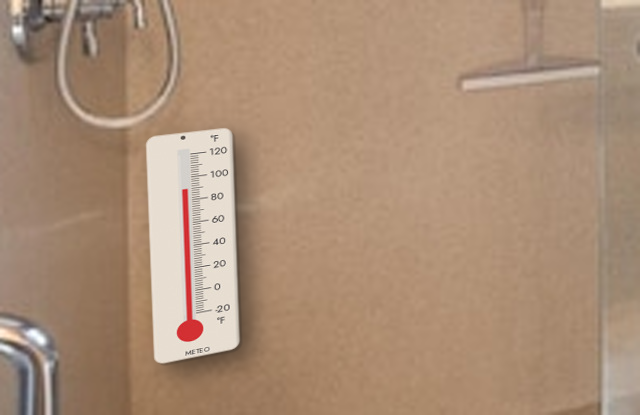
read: **90** °F
